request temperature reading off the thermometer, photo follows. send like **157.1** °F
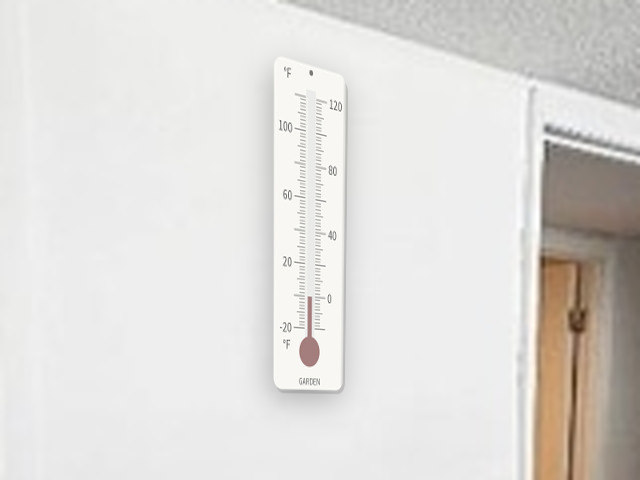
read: **0** °F
